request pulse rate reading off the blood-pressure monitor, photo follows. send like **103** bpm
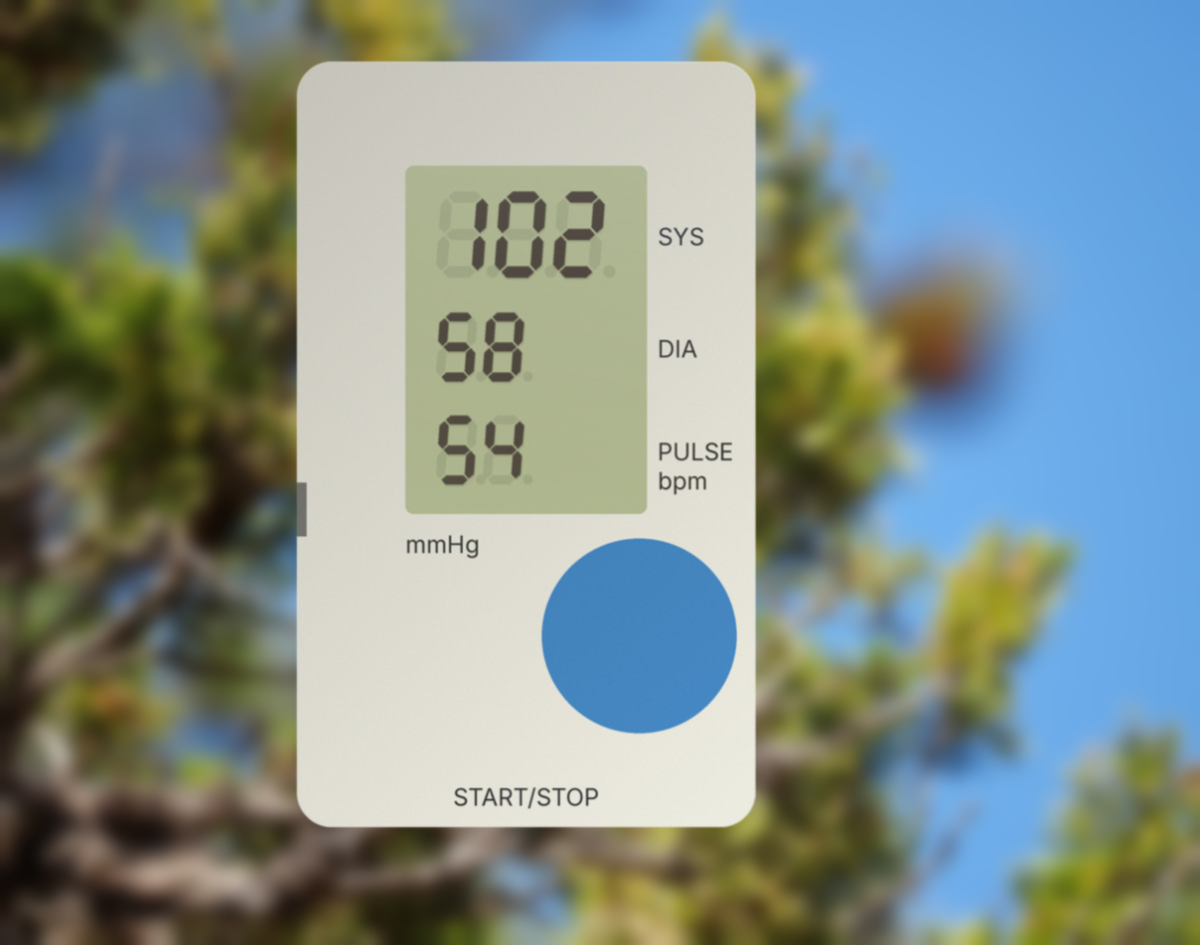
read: **54** bpm
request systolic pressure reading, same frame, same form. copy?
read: **102** mmHg
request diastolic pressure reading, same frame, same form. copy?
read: **58** mmHg
